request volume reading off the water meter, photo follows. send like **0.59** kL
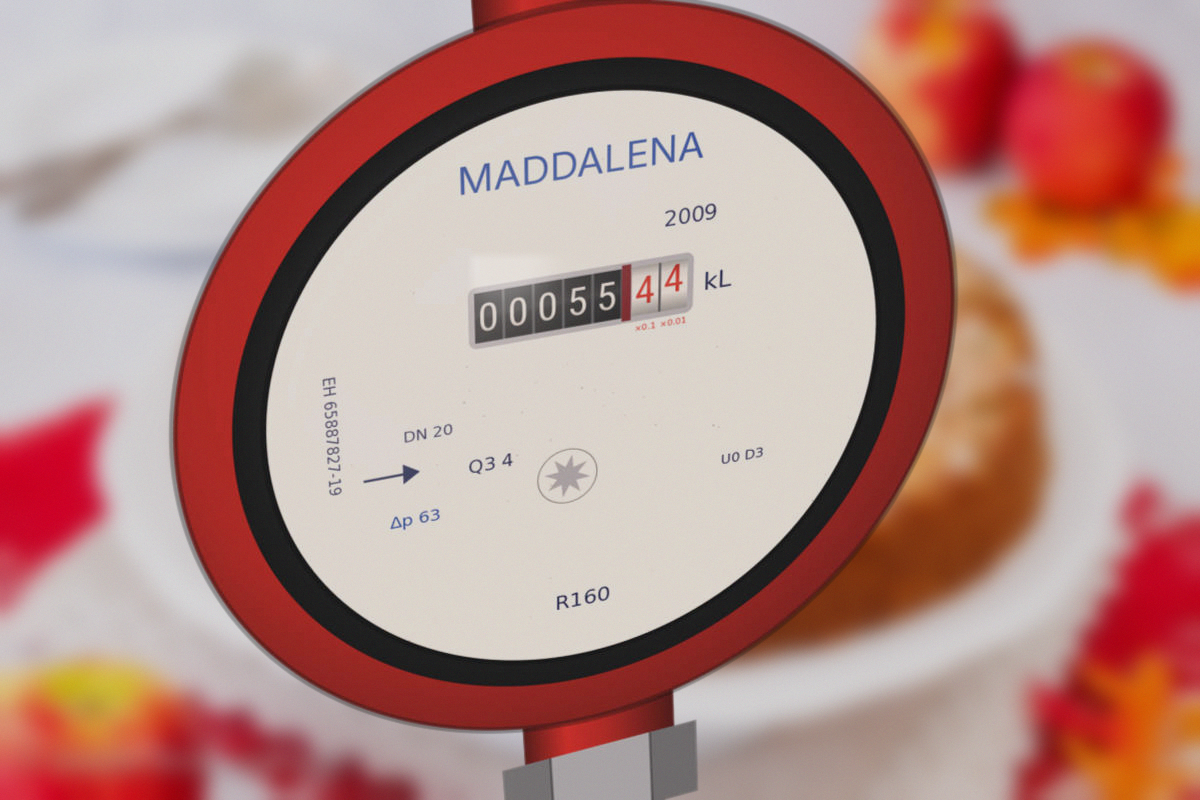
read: **55.44** kL
